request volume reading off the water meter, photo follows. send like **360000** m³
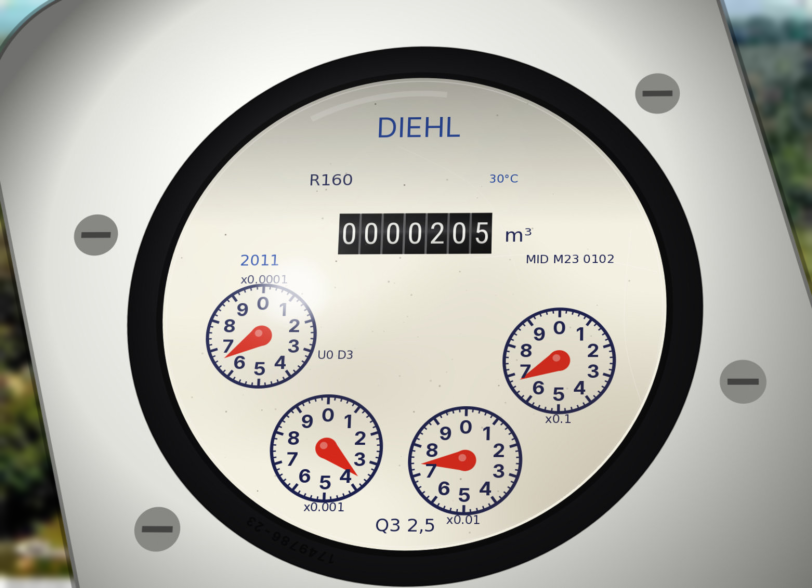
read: **205.6736** m³
